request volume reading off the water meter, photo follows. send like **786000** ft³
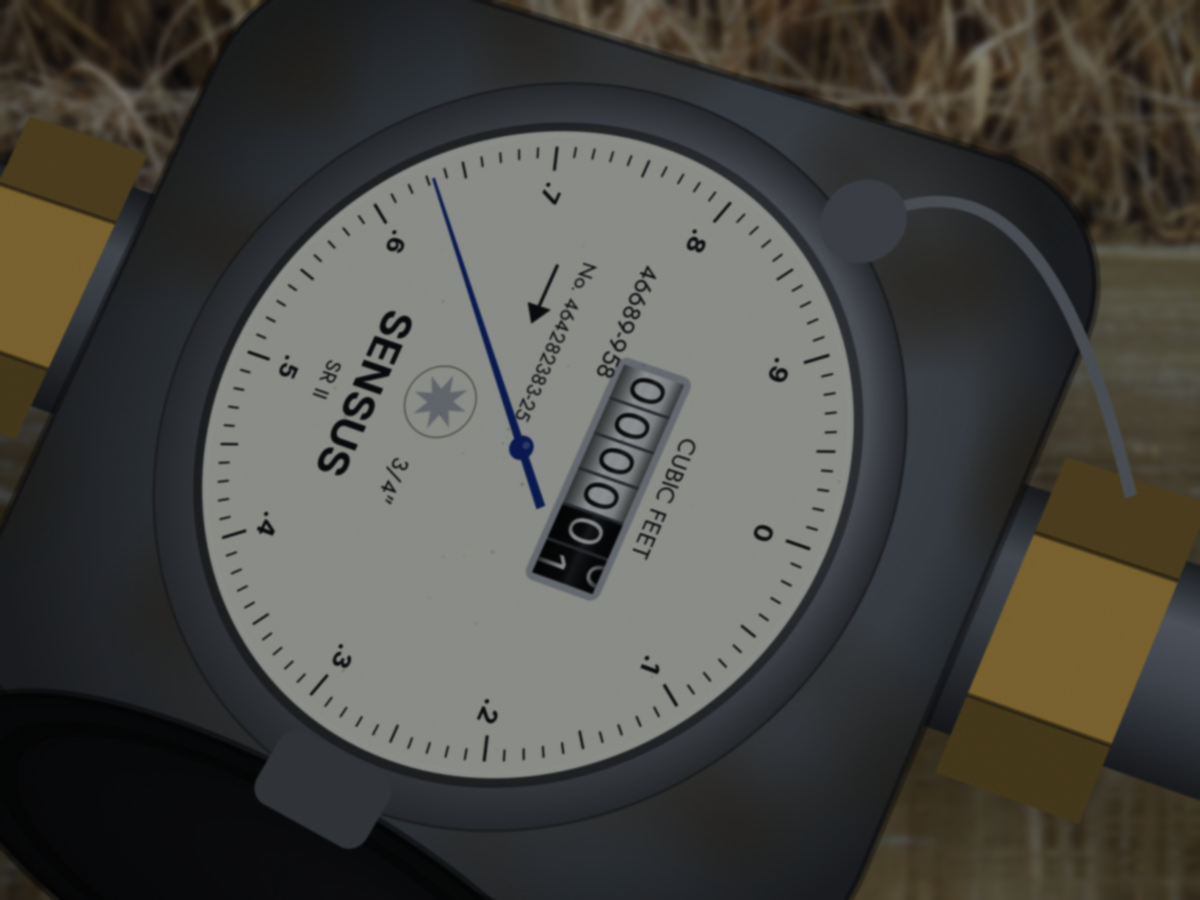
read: **0.63** ft³
